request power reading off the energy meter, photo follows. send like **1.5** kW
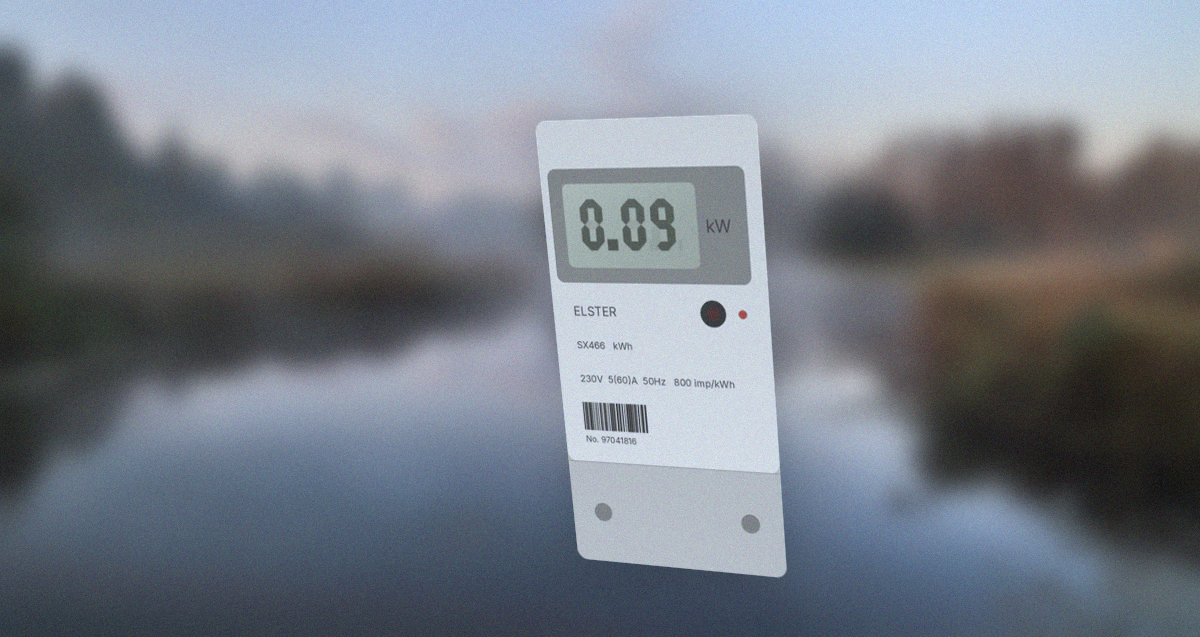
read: **0.09** kW
